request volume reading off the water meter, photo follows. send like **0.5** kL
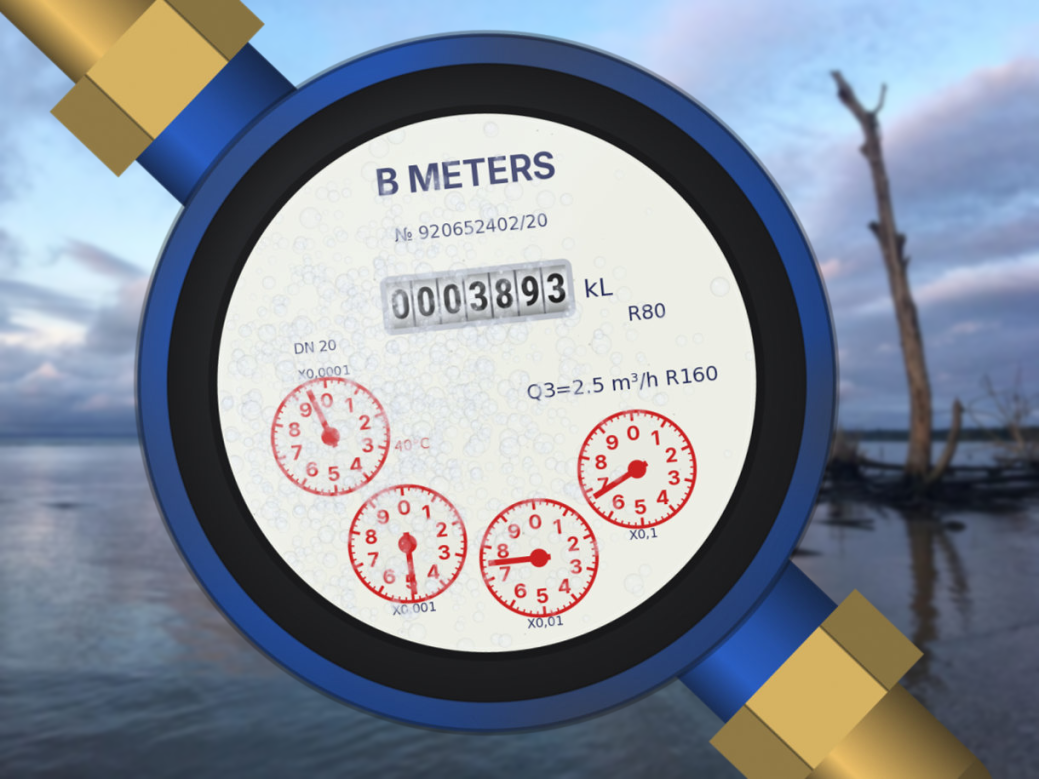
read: **3893.6749** kL
